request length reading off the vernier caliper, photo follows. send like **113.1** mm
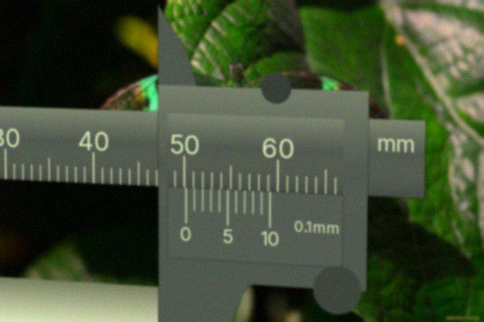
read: **50.2** mm
